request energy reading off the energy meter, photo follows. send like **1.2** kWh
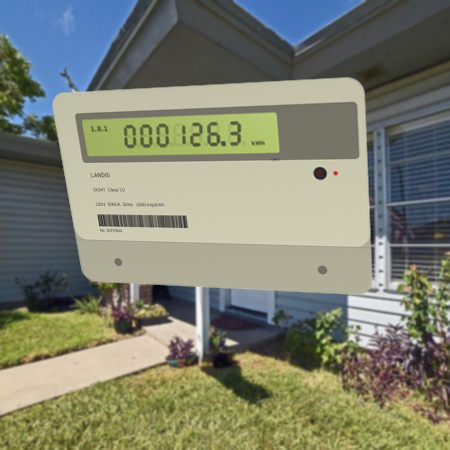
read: **126.3** kWh
